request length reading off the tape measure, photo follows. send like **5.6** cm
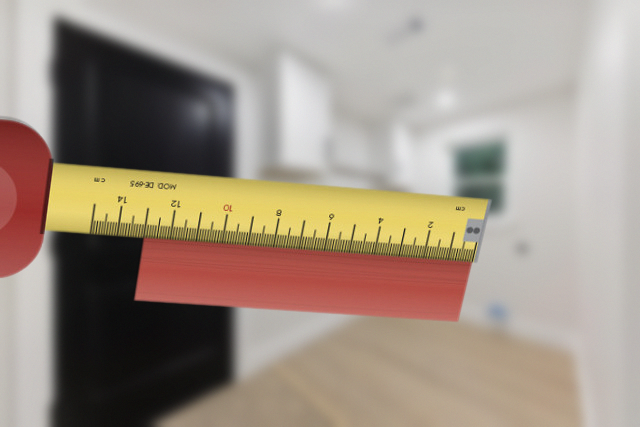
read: **13** cm
